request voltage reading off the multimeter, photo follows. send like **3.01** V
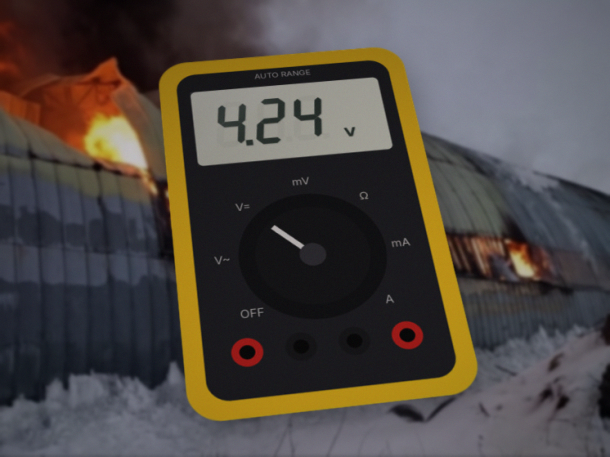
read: **4.24** V
